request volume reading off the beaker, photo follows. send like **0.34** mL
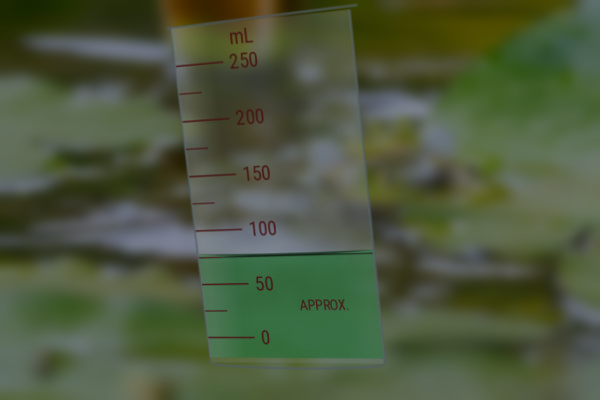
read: **75** mL
